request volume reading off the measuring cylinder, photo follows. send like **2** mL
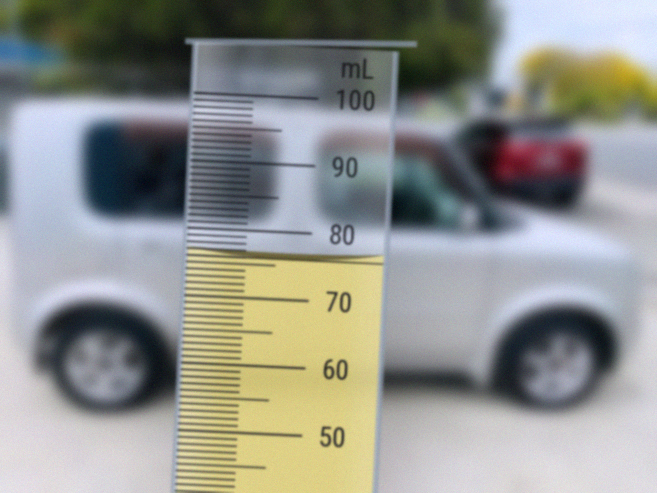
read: **76** mL
